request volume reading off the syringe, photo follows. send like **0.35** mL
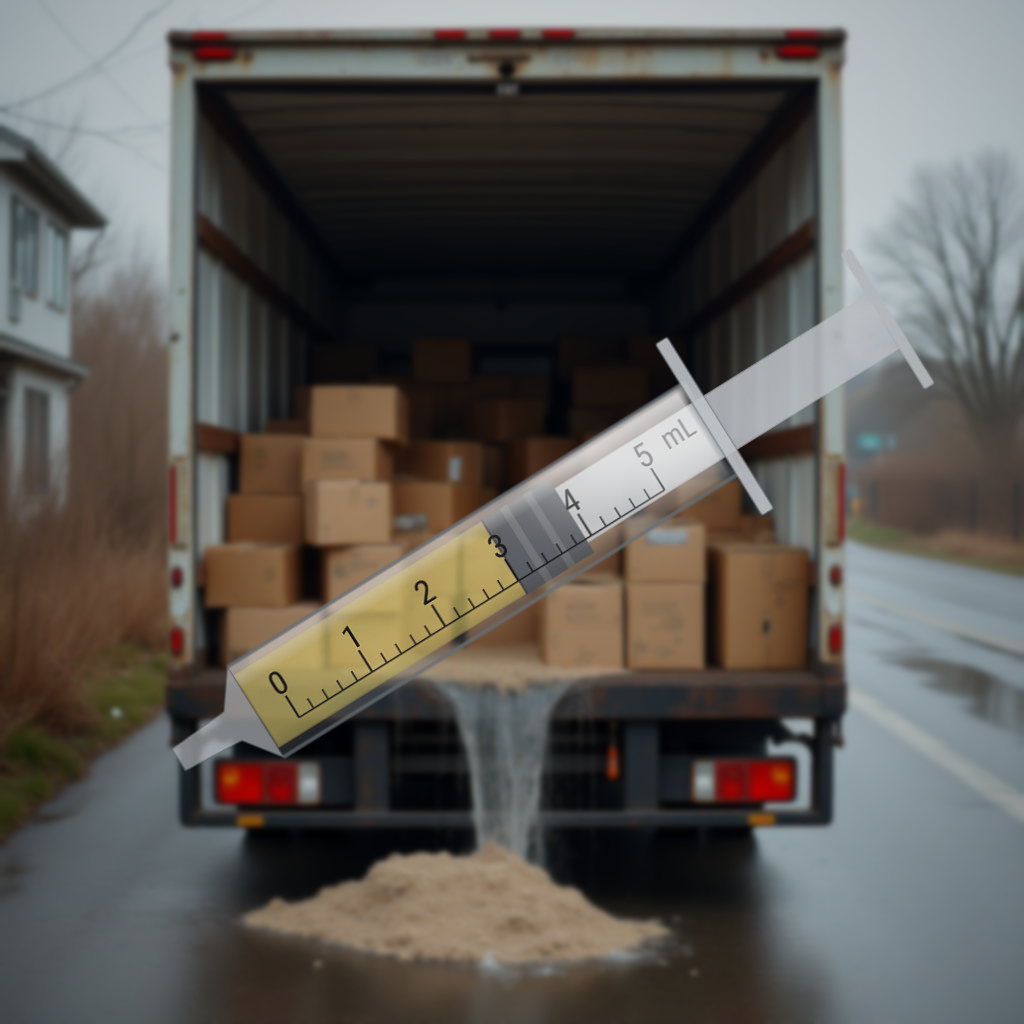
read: **3** mL
